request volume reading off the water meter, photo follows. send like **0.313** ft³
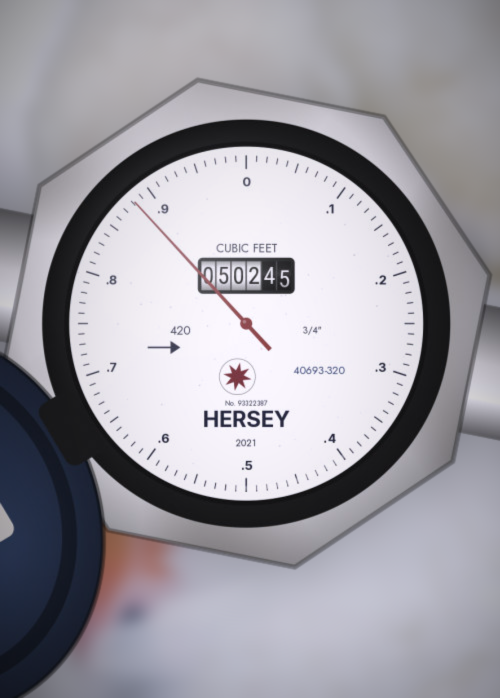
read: **50244.88** ft³
